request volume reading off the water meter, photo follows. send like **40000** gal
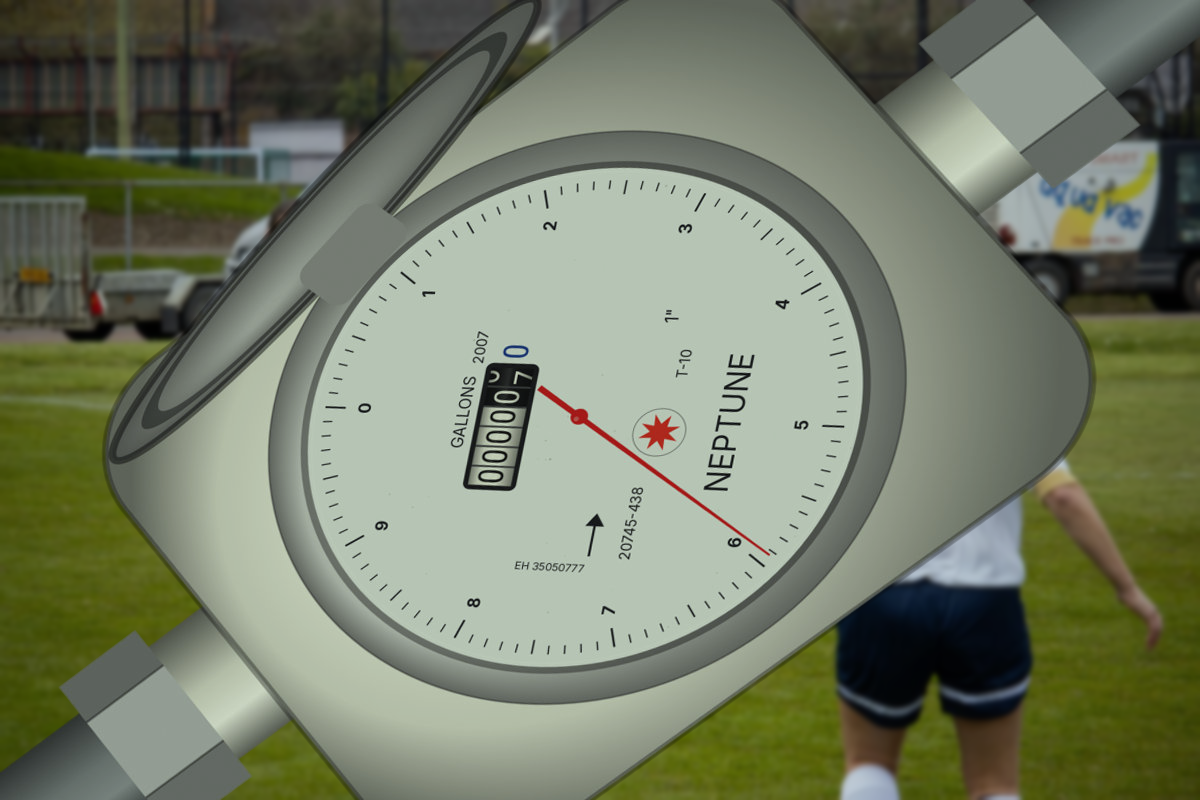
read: **65.9** gal
